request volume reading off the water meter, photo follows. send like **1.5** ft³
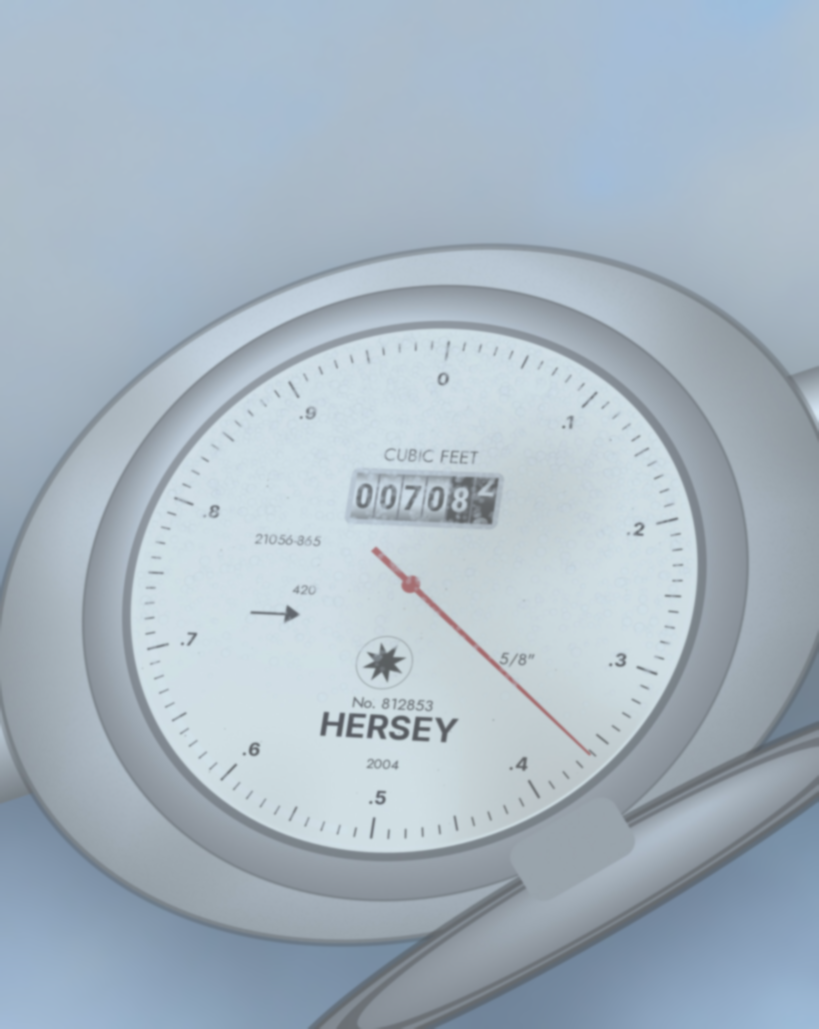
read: **7082.36** ft³
